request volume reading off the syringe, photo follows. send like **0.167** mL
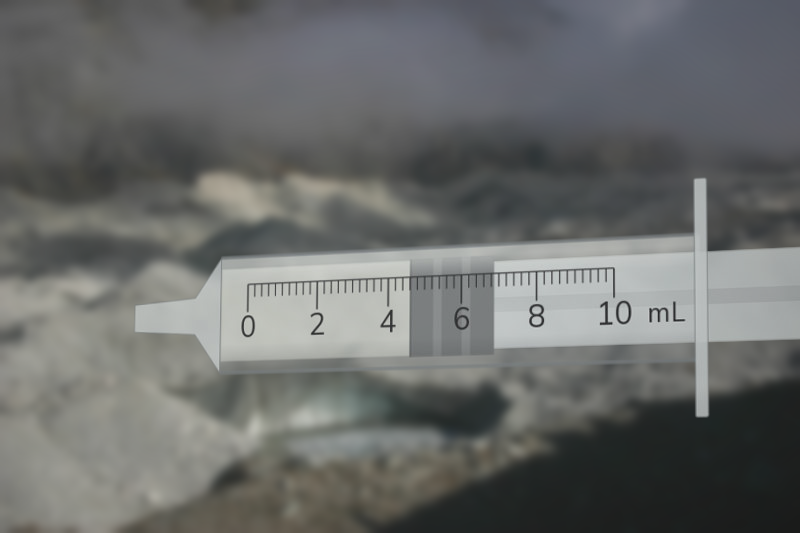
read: **4.6** mL
